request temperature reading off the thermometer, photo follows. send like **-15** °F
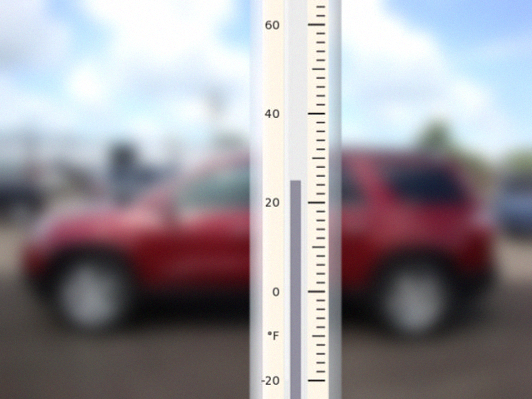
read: **25** °F
